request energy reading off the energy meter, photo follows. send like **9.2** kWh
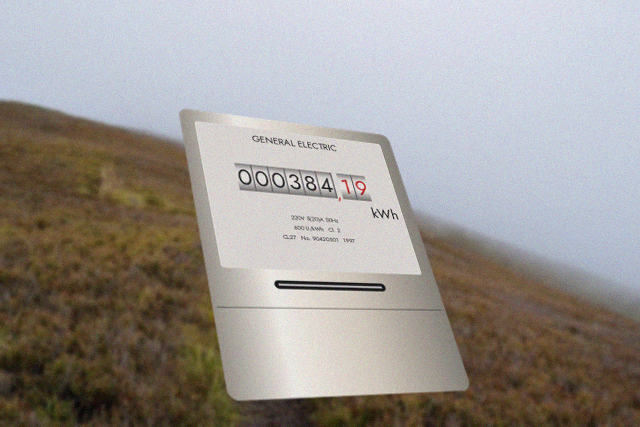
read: **384.19** kWh
